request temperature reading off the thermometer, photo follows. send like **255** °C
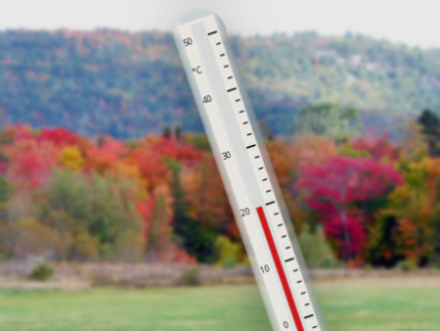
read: **20** °C
